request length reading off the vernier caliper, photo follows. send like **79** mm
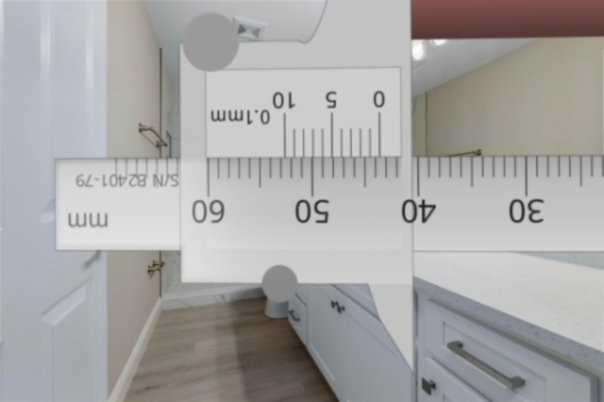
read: **43.6** mm
